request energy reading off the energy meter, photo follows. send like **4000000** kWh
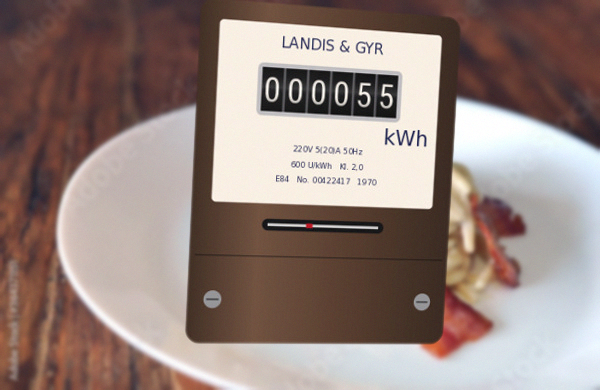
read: **55** kWh
